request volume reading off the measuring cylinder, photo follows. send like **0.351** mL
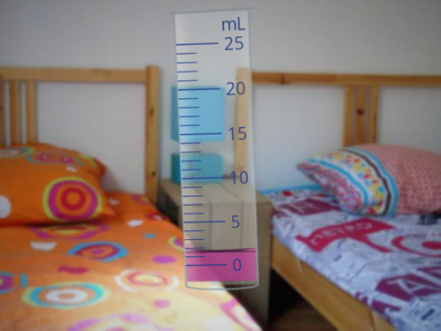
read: **1.5** mL
